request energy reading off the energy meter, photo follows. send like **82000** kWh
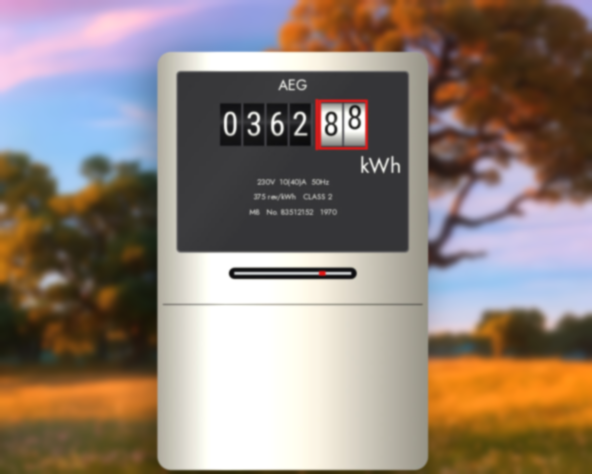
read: **362.88** kWh
